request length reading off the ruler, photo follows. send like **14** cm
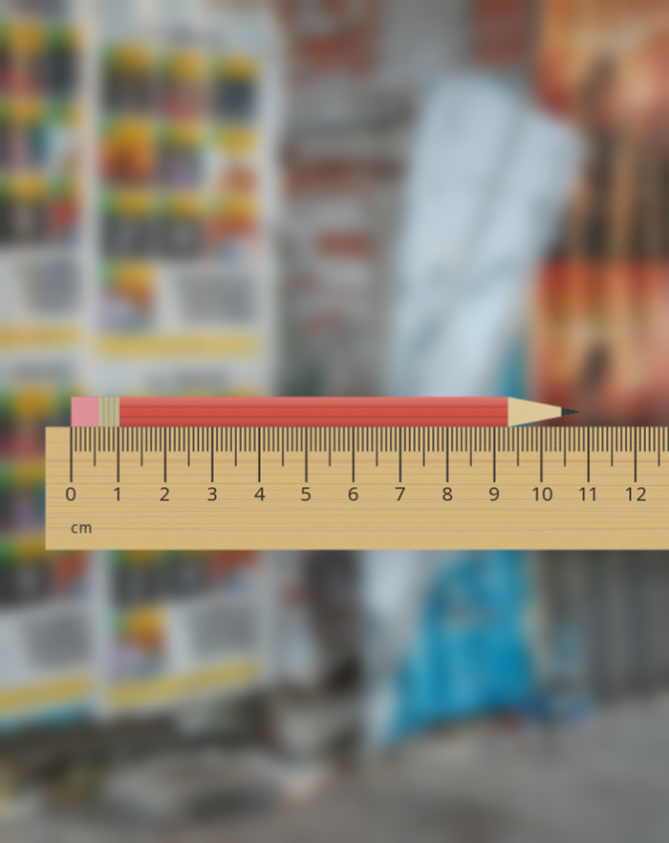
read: **10.8** cm
